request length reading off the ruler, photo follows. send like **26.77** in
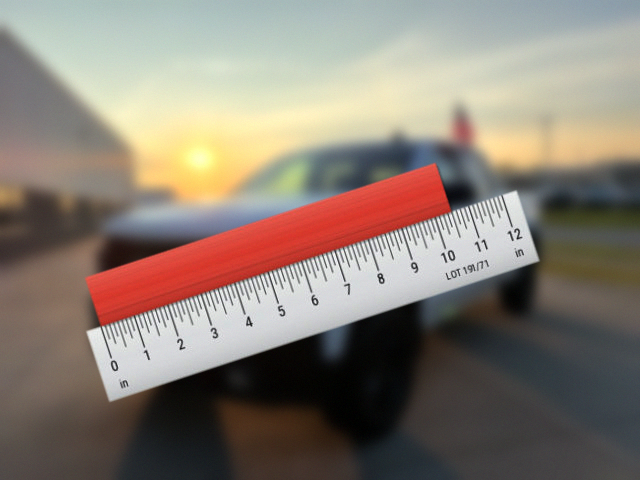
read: **10.5** in
